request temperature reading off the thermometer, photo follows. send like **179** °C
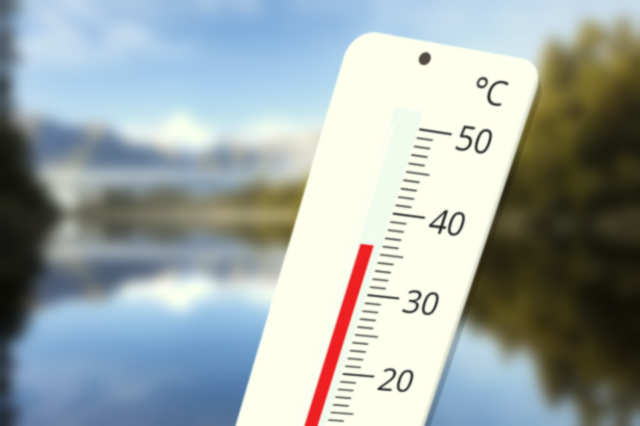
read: **36** °C
